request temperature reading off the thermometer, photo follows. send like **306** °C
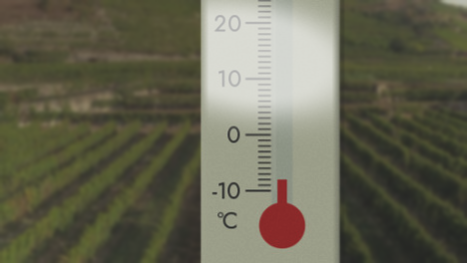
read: **-8** °C
